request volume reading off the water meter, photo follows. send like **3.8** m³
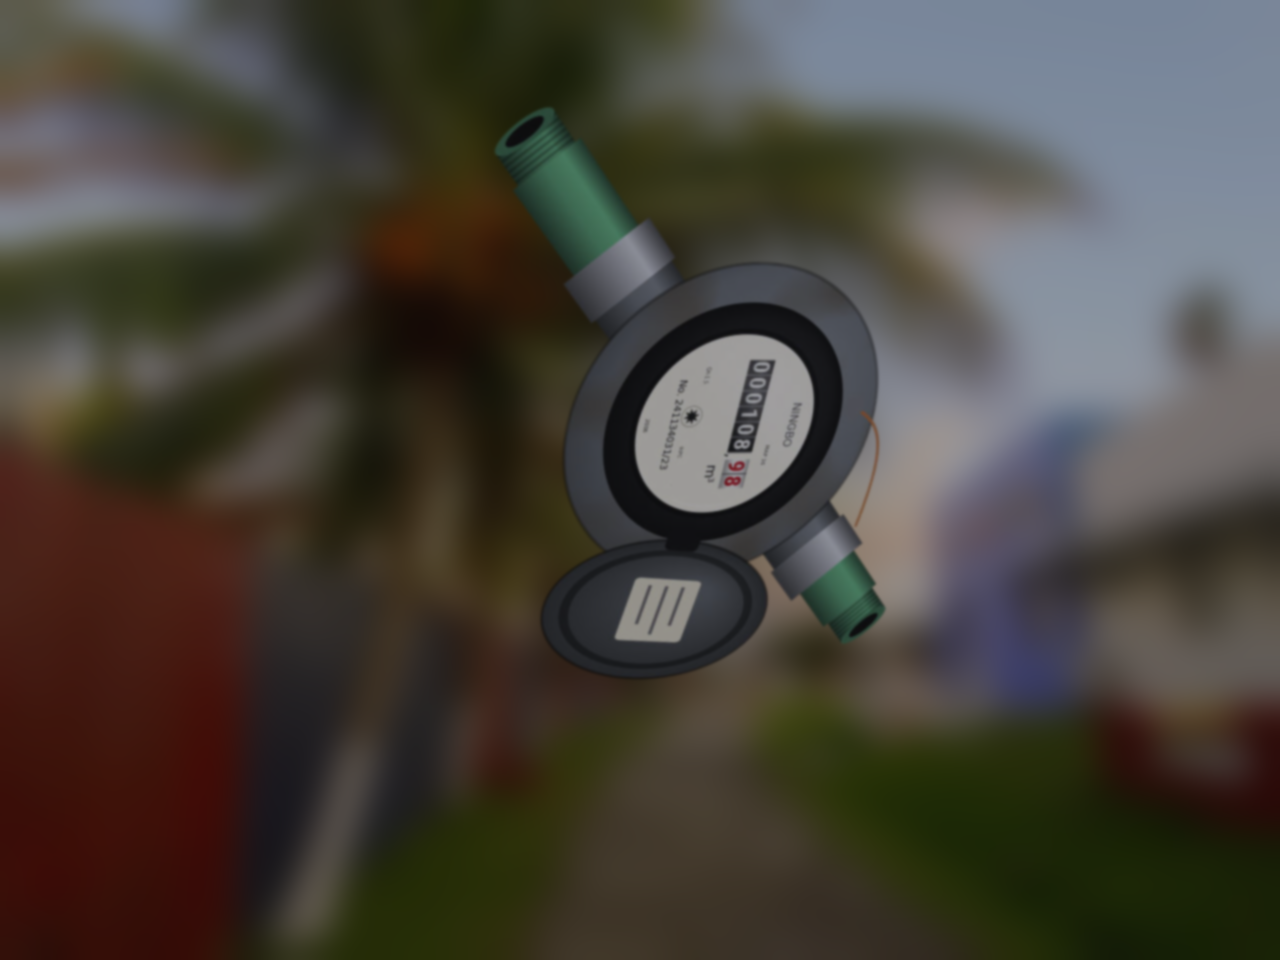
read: **108.98** m³
